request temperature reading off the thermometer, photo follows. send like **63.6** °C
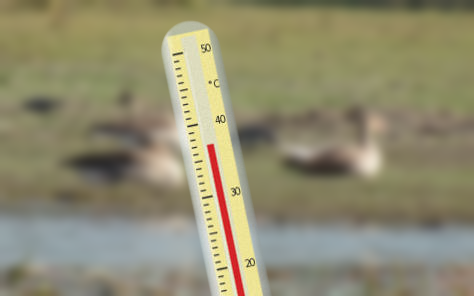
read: **37** °C
